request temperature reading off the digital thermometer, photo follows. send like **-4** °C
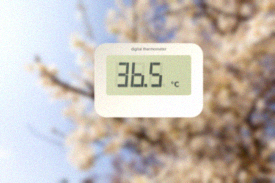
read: **36.5** °C
